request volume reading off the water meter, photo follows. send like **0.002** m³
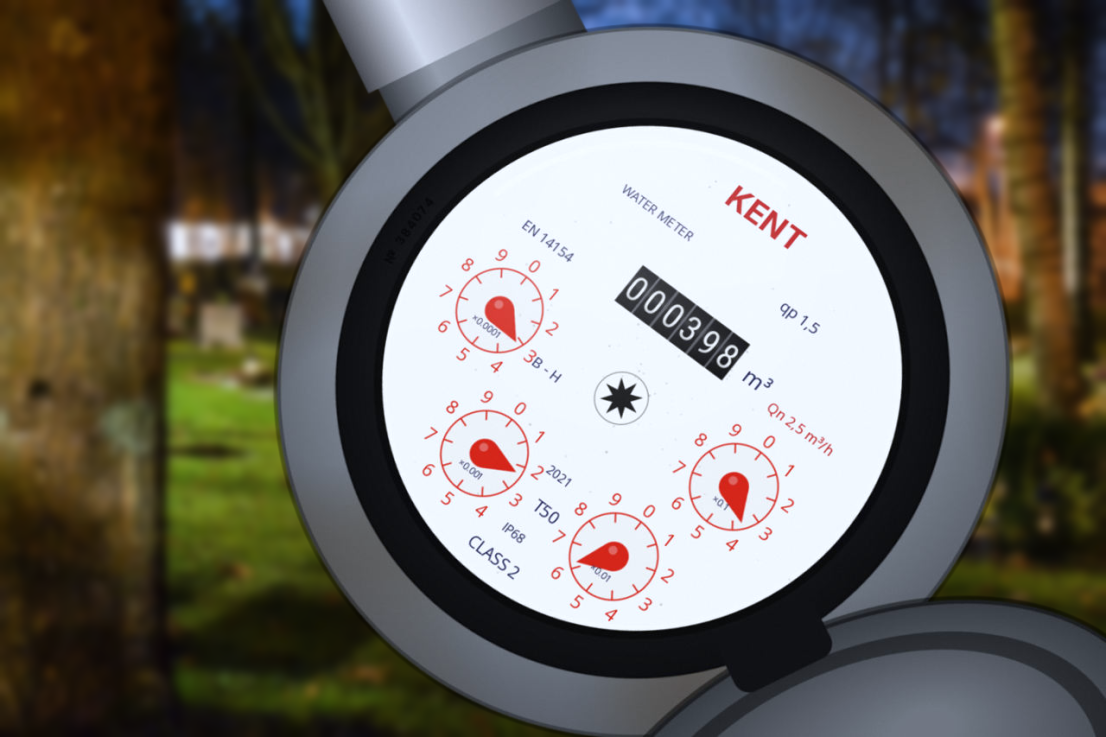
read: **398.3623** m³
